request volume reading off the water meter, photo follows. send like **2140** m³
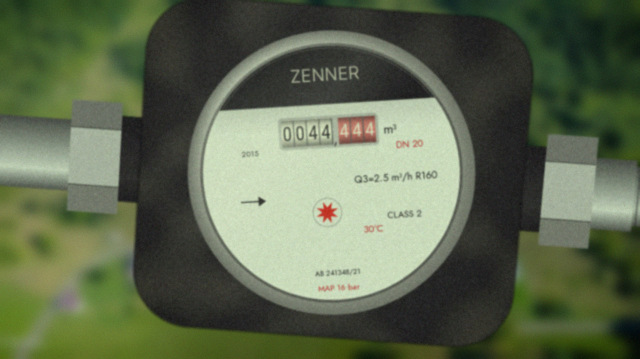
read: **44.444** m³
